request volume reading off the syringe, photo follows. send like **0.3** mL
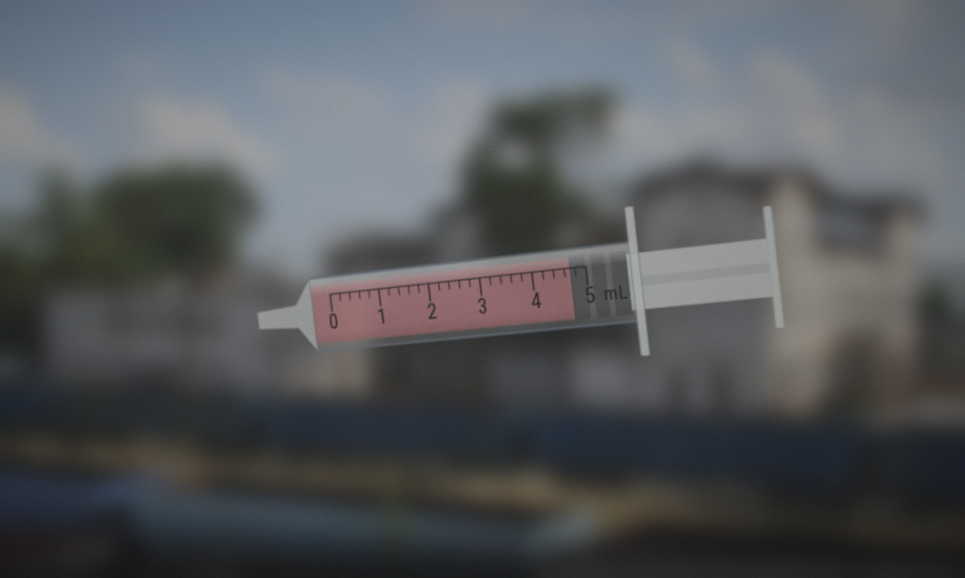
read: **4.7** mL
